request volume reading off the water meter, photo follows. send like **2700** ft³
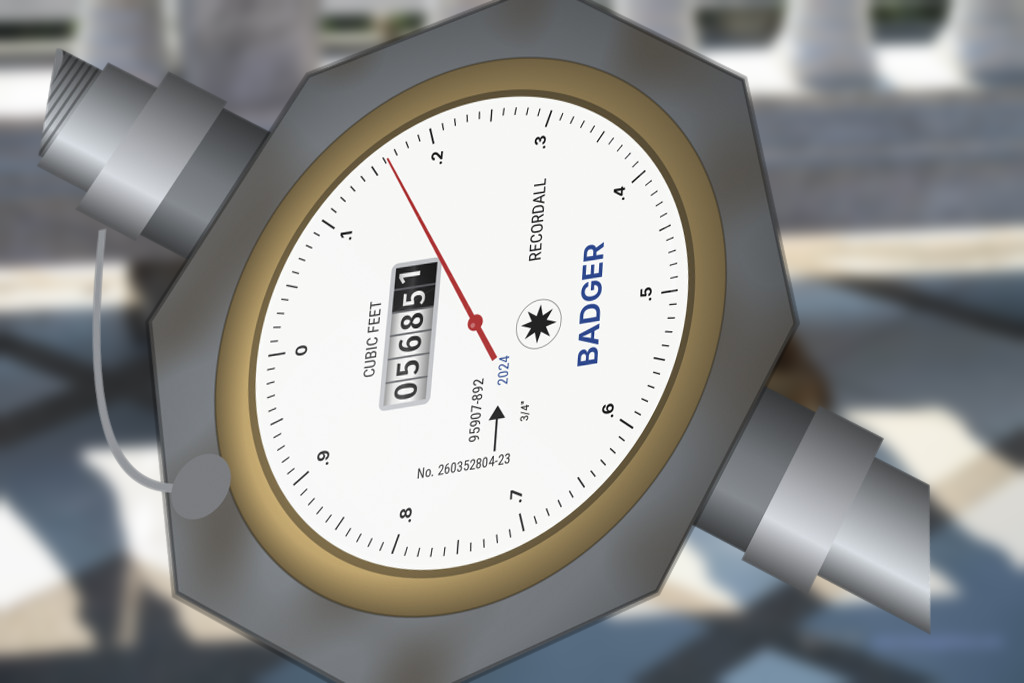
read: **56851.16** ft³
